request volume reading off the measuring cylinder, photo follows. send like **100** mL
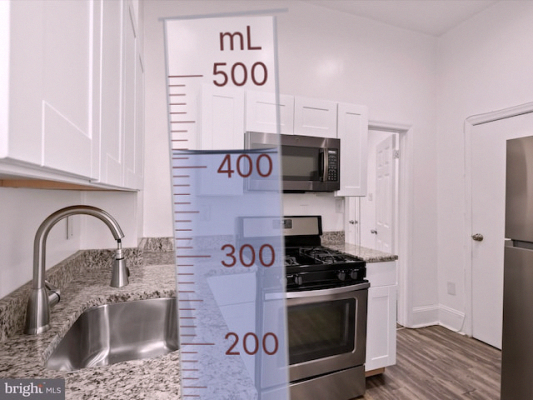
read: **415** mL
